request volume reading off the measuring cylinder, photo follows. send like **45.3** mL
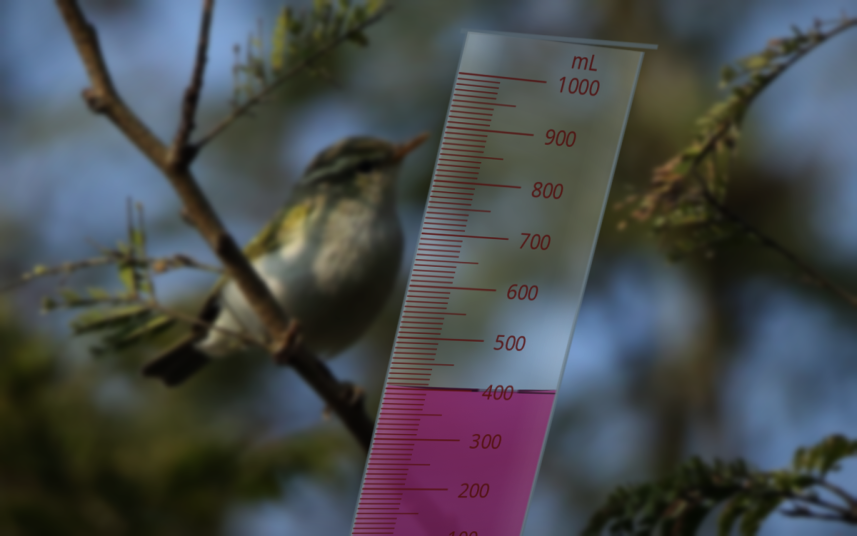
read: **400** mL
